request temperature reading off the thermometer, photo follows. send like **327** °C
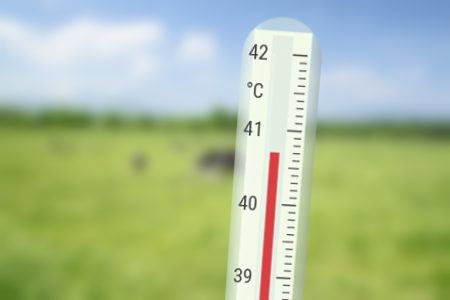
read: **40.7** °C
